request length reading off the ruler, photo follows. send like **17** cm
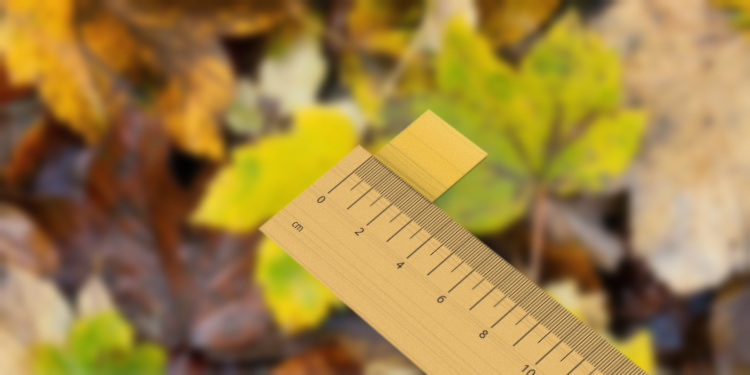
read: **3** cm
